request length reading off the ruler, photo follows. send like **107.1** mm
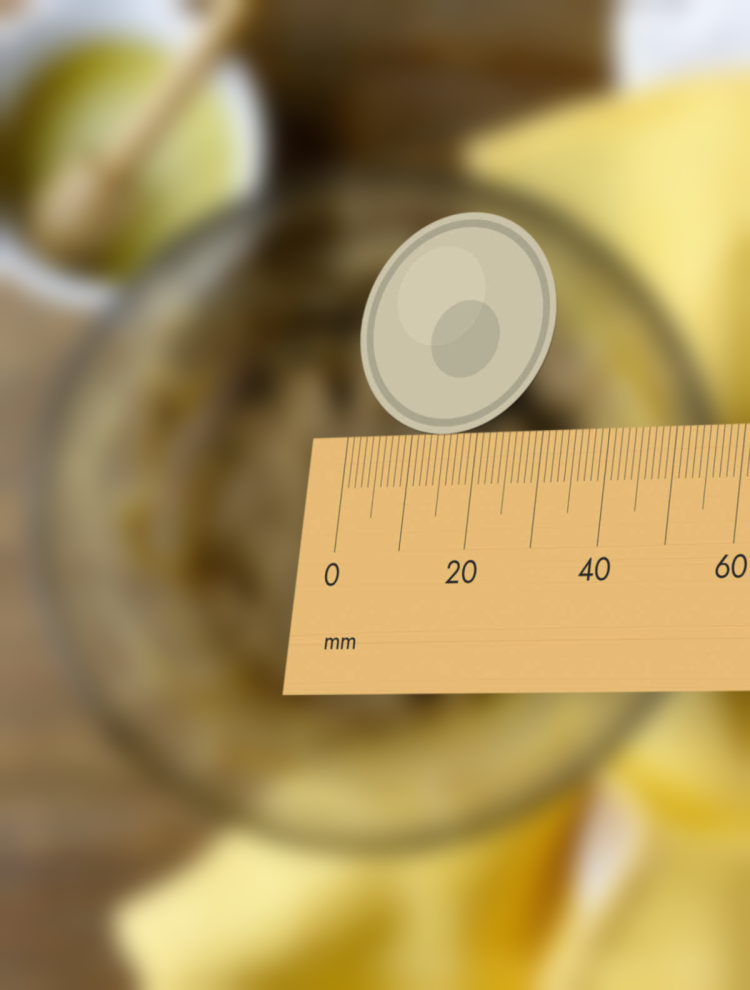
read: **30** mm
